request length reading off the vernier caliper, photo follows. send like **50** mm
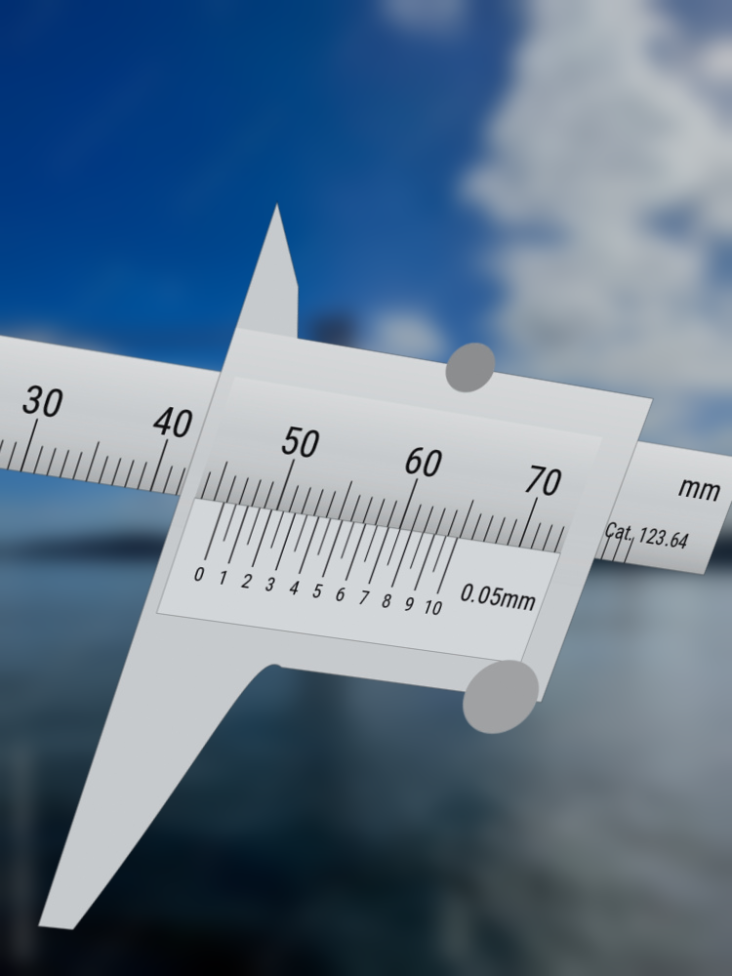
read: **45.8** mm
